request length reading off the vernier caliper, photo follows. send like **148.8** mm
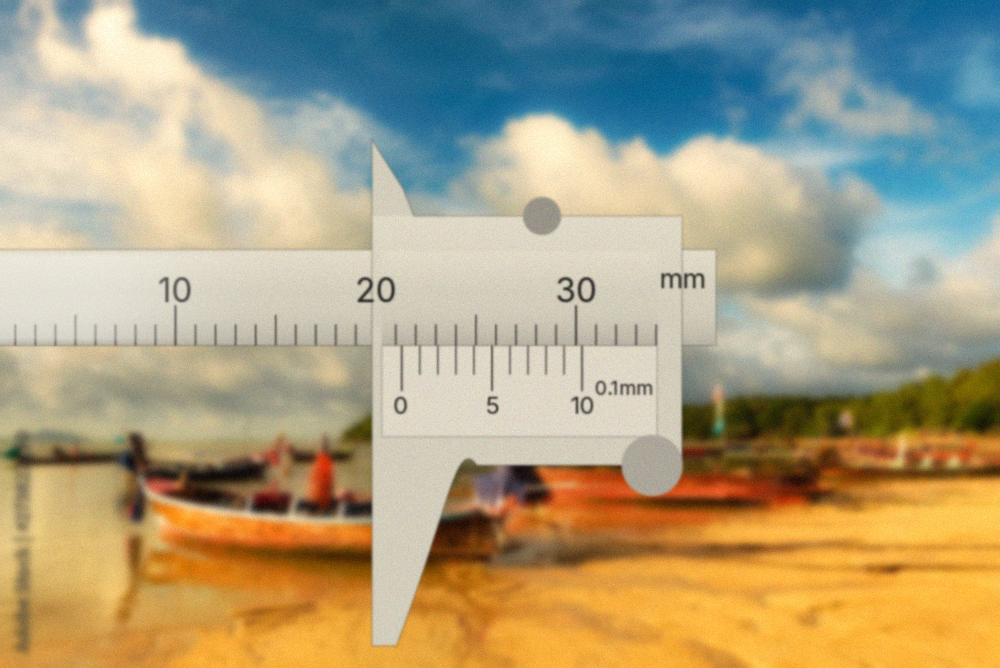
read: **21.3** mm
